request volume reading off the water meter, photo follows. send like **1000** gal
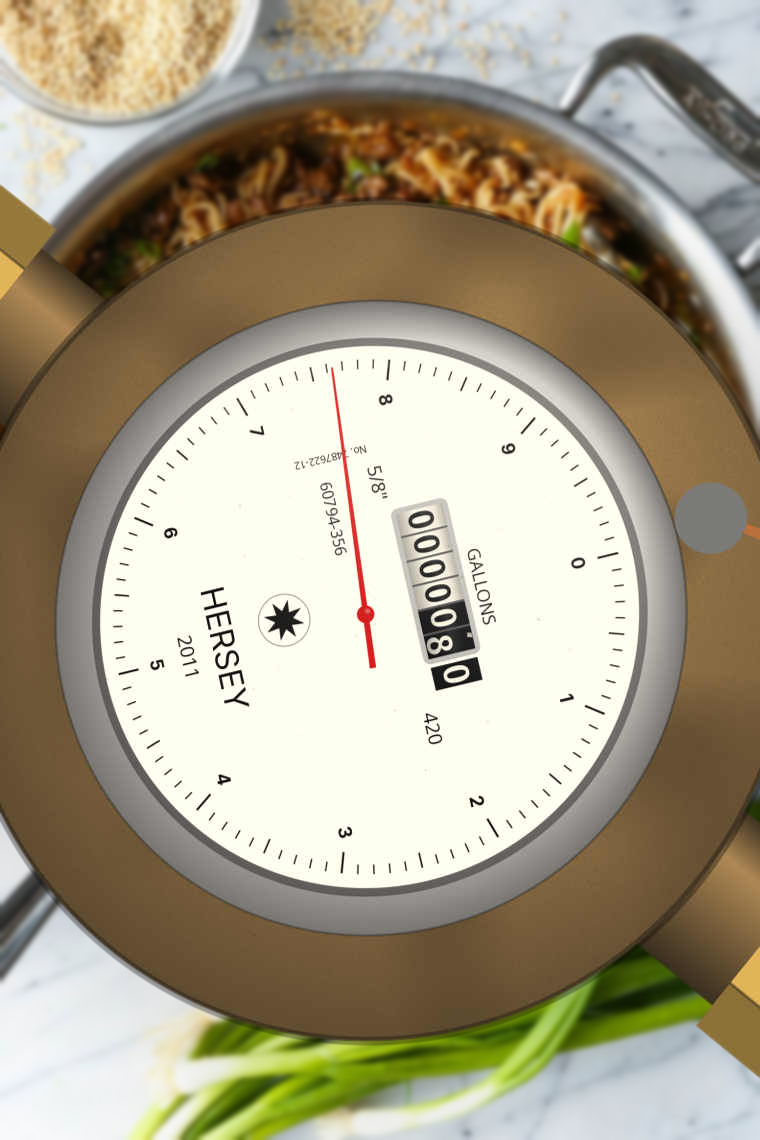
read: **77.6** gal
